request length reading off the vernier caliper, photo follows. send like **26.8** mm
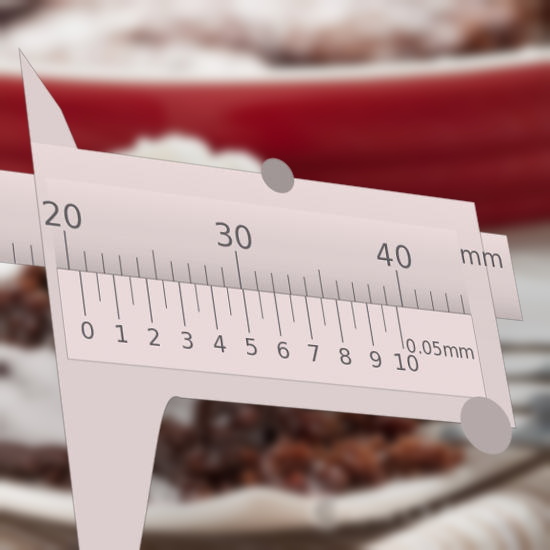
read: **20.6** mm
